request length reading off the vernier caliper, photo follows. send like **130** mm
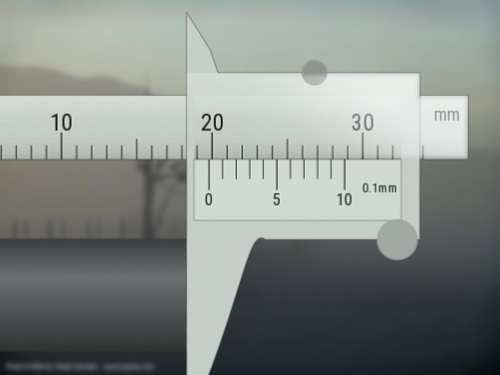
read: **19.8** mm
